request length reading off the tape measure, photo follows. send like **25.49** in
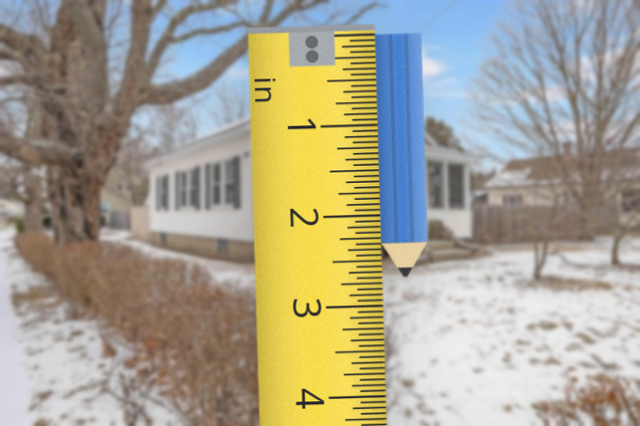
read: **2.6875** in
